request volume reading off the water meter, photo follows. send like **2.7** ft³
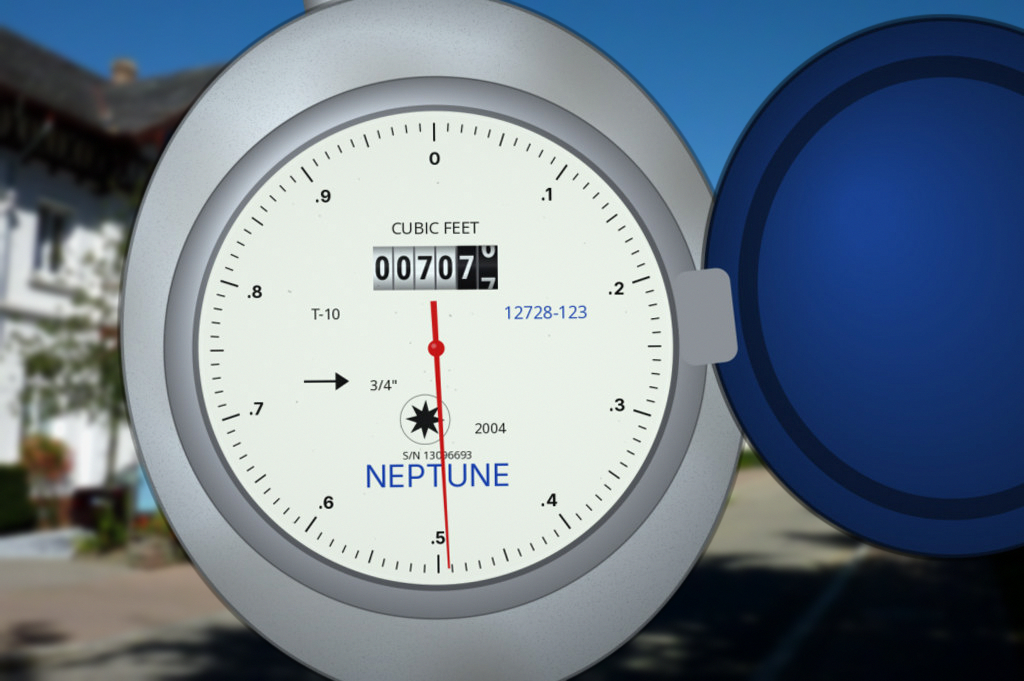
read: **7076.49** ft³
